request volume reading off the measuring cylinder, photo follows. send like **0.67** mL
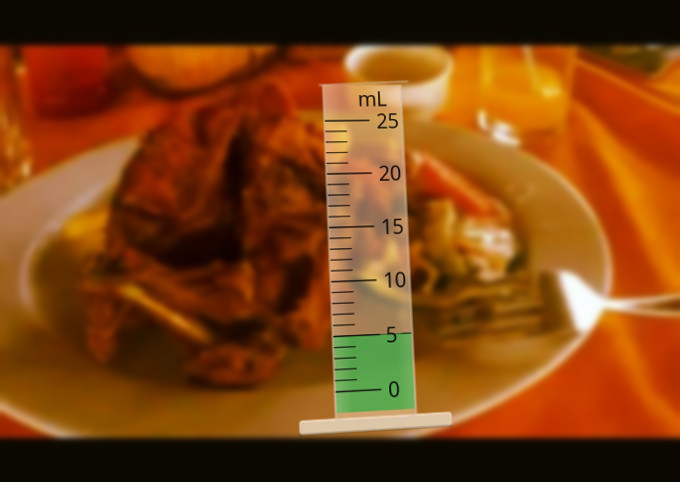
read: **5** mL
